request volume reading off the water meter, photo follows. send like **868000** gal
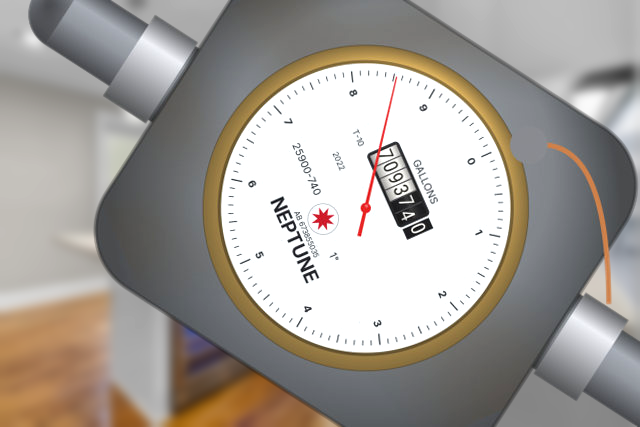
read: **7093738.5** gal
